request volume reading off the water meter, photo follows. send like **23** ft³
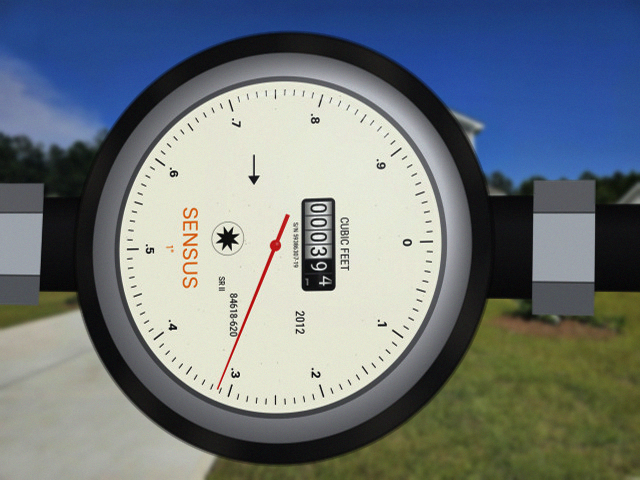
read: **394.31** ft³
